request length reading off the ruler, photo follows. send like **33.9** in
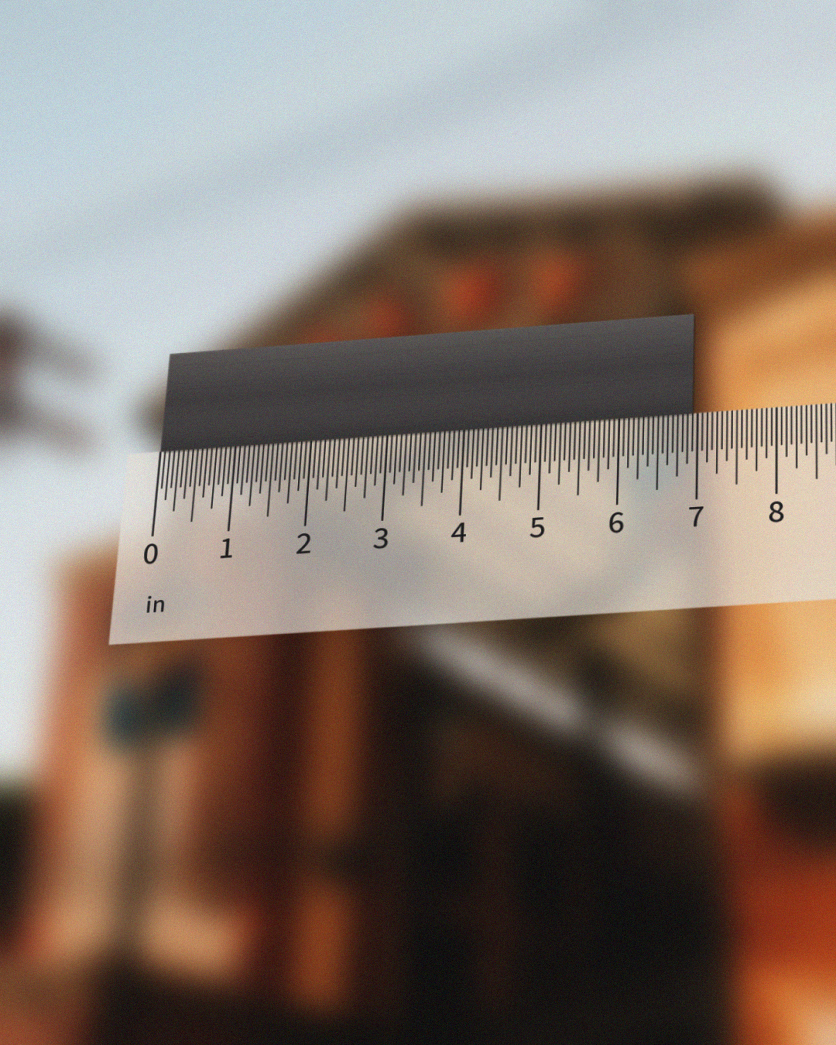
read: **6.9375** in
